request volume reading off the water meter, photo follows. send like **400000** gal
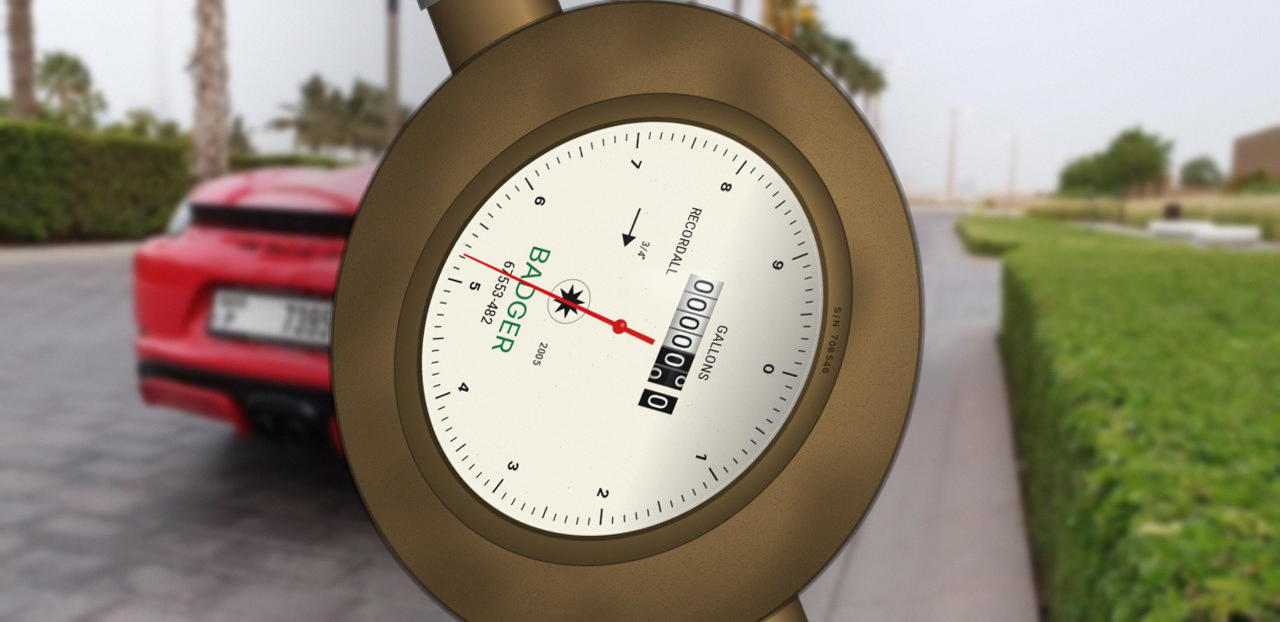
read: **85.2** gal
